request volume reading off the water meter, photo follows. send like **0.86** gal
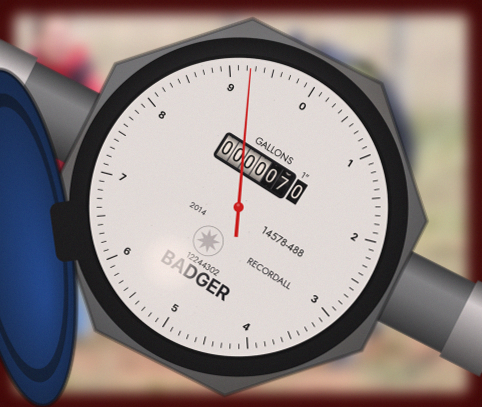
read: **69.2** gal
